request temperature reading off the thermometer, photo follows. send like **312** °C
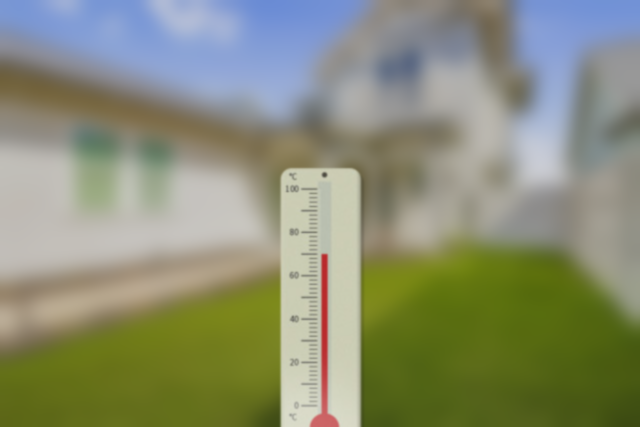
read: **70** °C
